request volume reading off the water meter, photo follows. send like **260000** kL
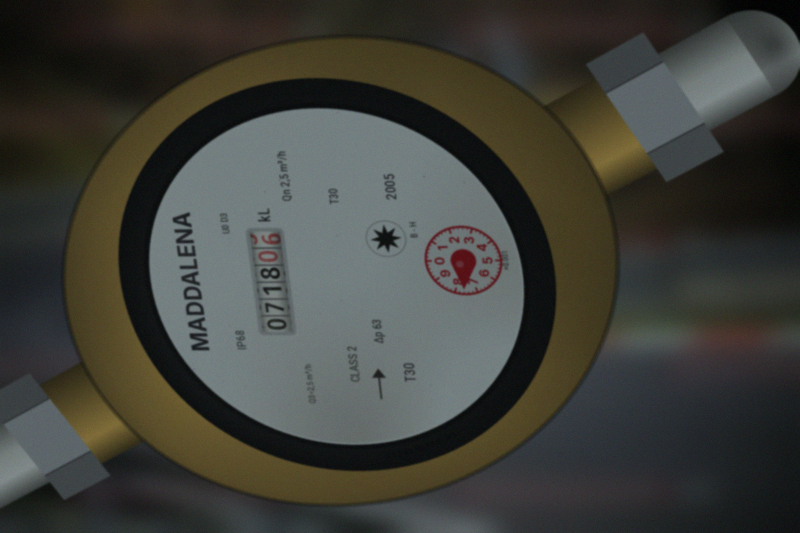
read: **718.057** kL
